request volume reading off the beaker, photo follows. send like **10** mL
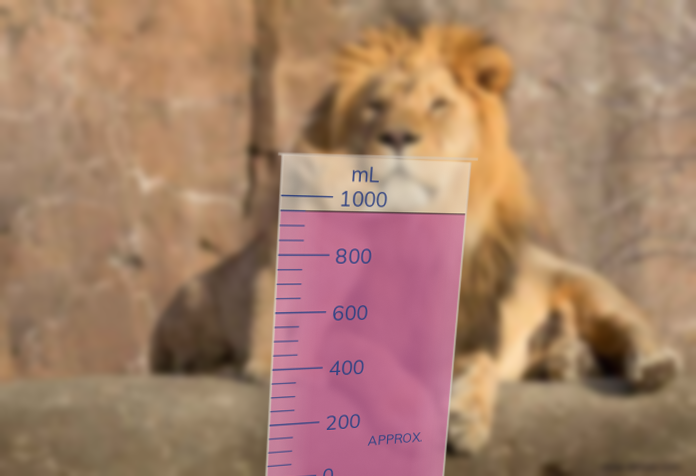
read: **950** mL
